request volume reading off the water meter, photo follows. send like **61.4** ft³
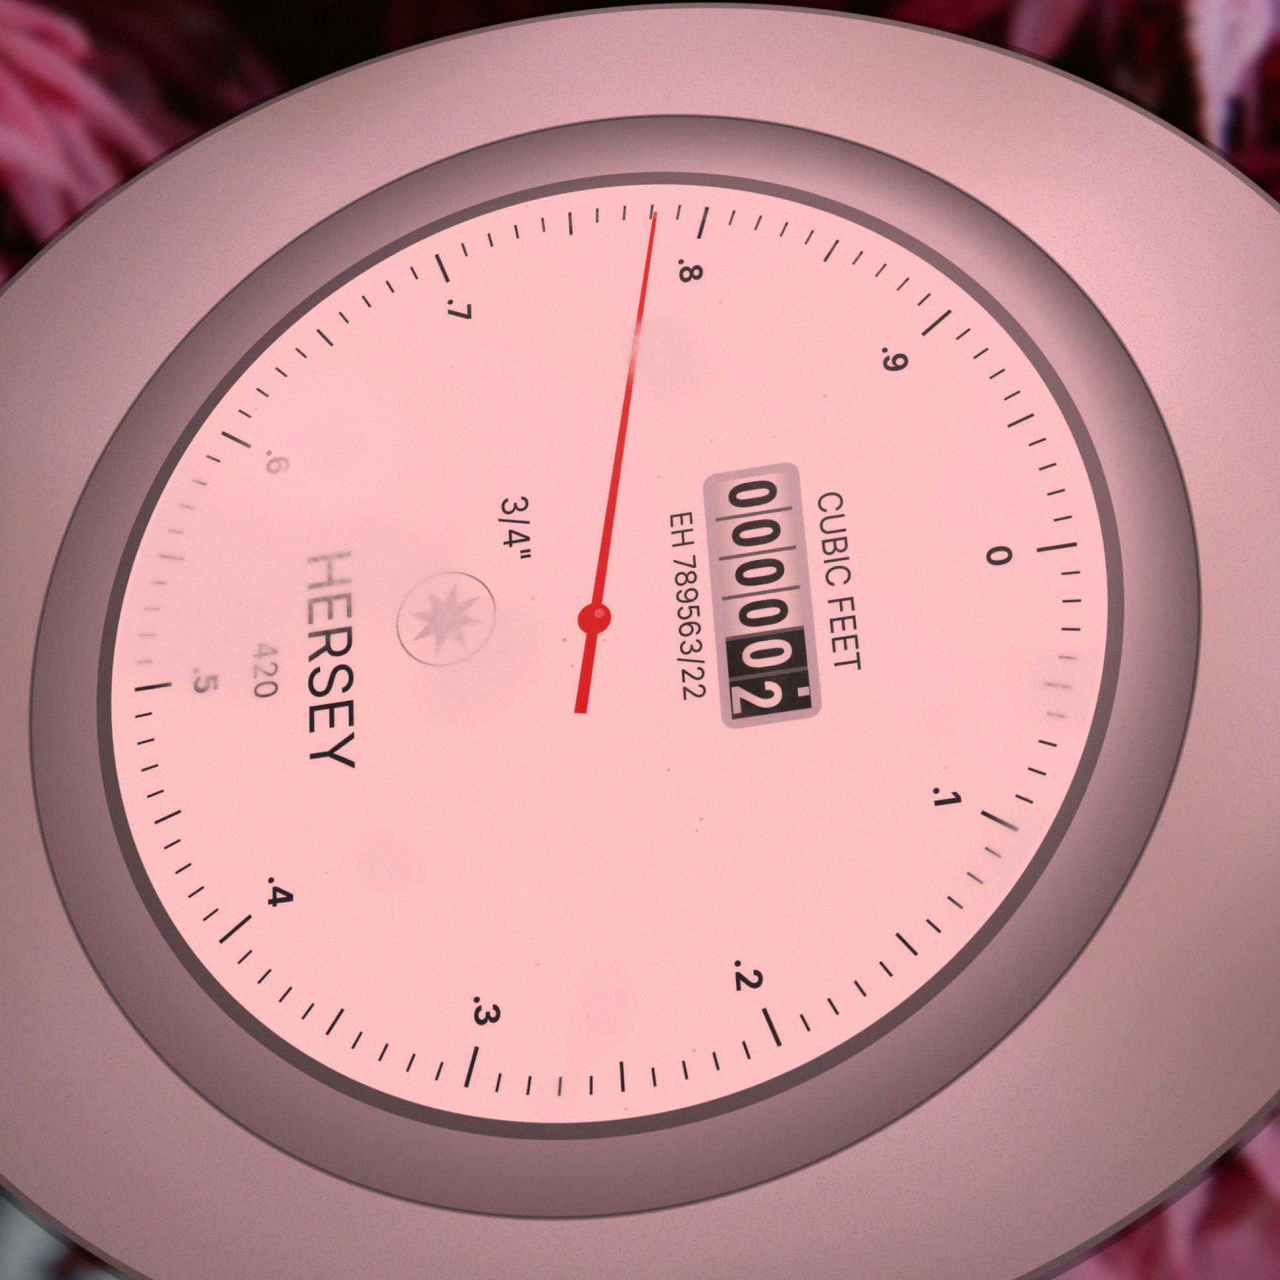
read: **1.78** ft³
